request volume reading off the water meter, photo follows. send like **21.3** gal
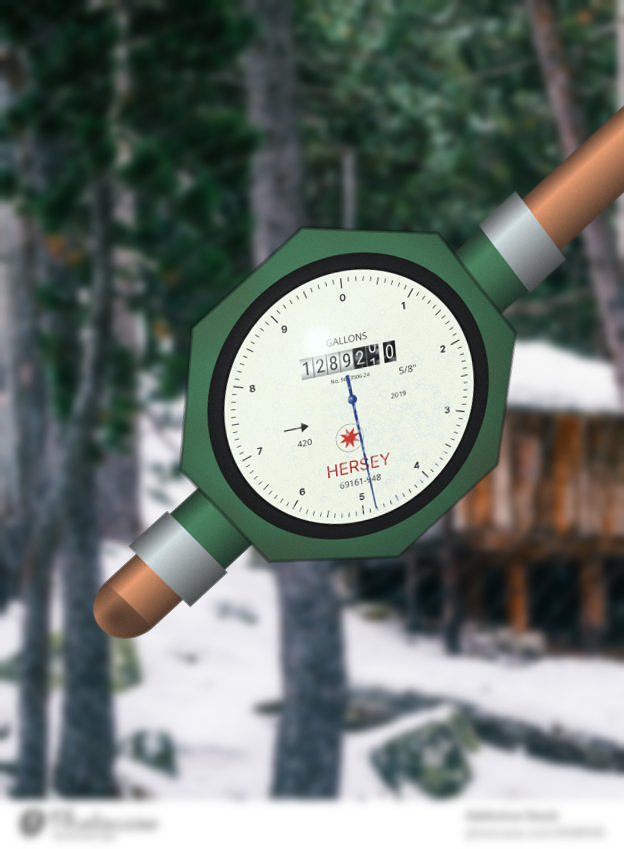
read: **1289204.8** gal
